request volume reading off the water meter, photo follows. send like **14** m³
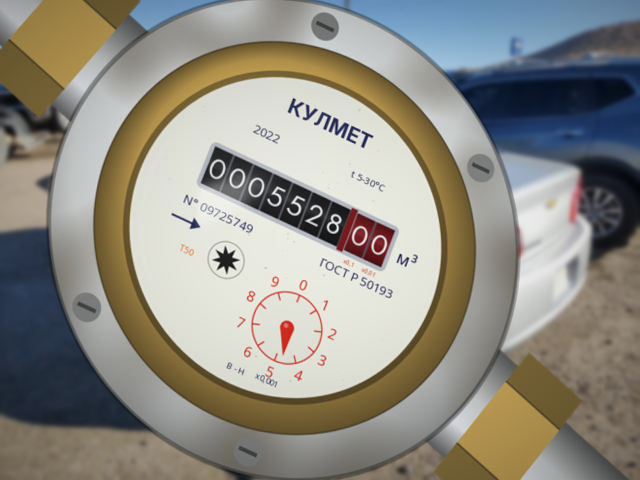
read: **5528.004** m³
